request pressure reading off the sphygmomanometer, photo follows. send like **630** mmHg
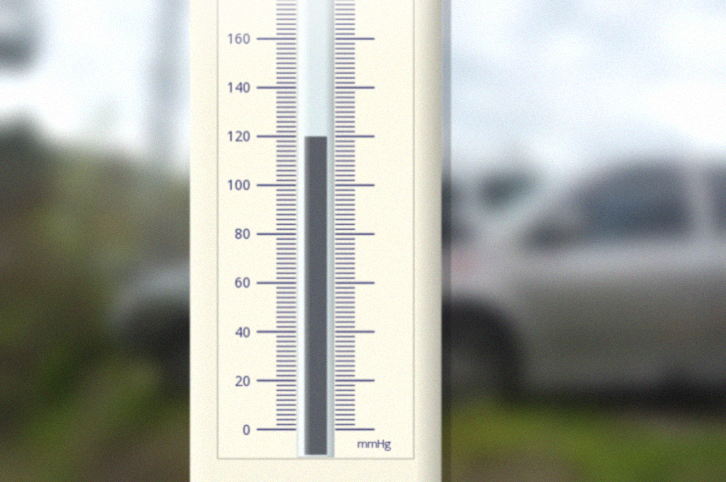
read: **120** mmHg
